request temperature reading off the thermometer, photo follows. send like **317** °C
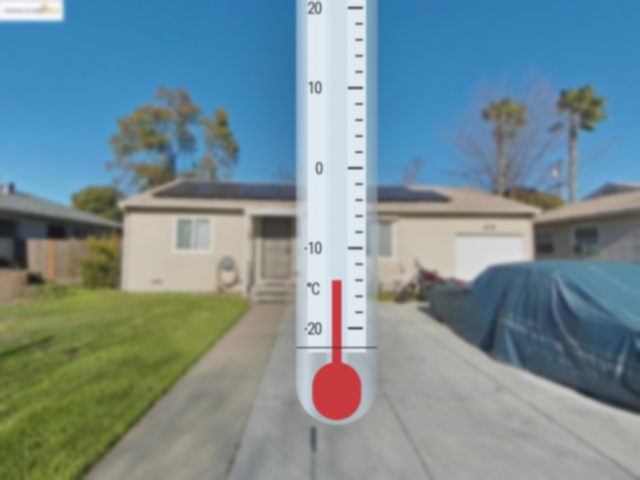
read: **-14** °C
